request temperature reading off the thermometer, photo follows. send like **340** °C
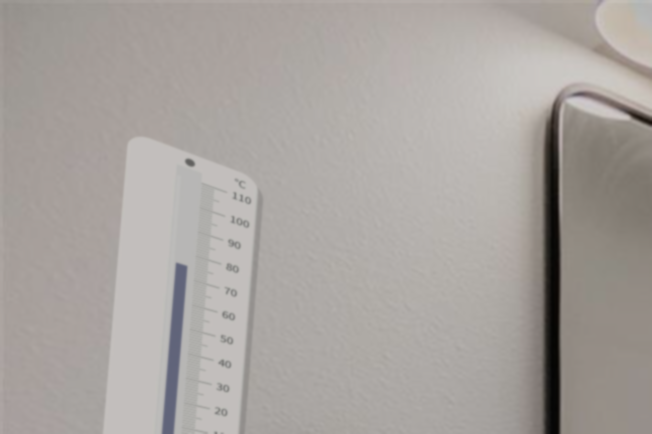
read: **75** °C
